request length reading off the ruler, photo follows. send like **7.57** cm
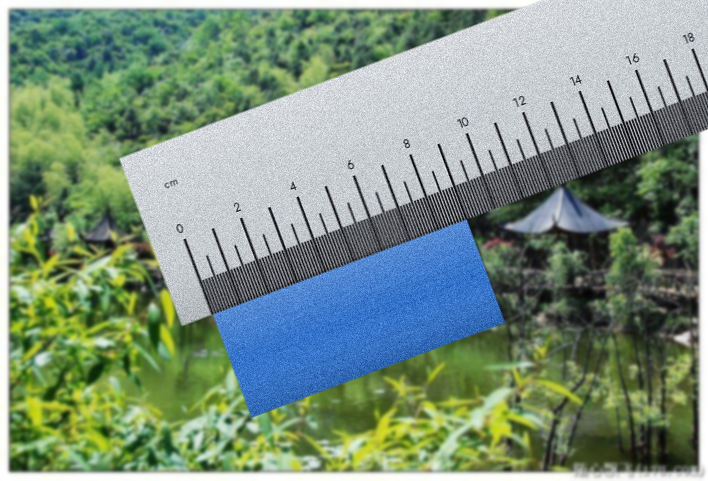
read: **9** cm
